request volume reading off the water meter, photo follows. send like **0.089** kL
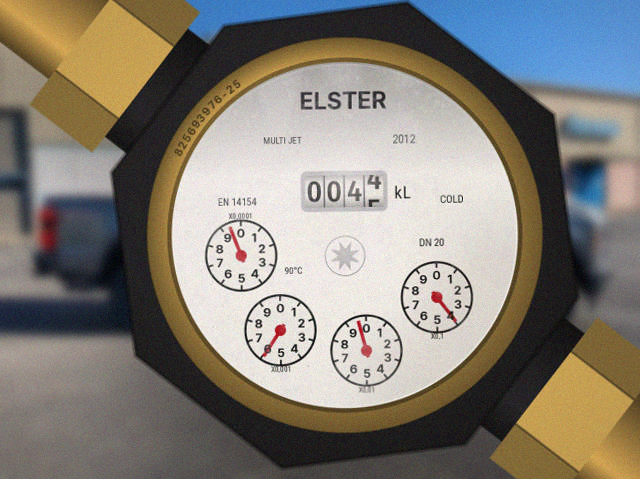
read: **44.3959** kL
